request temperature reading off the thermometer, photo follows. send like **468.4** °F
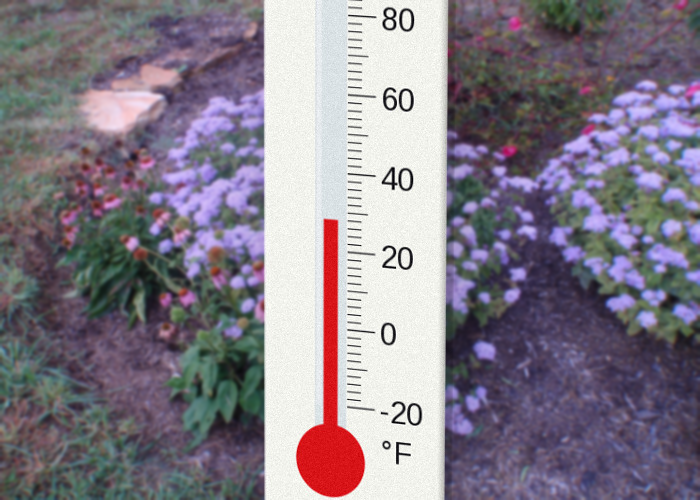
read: **28** °F
